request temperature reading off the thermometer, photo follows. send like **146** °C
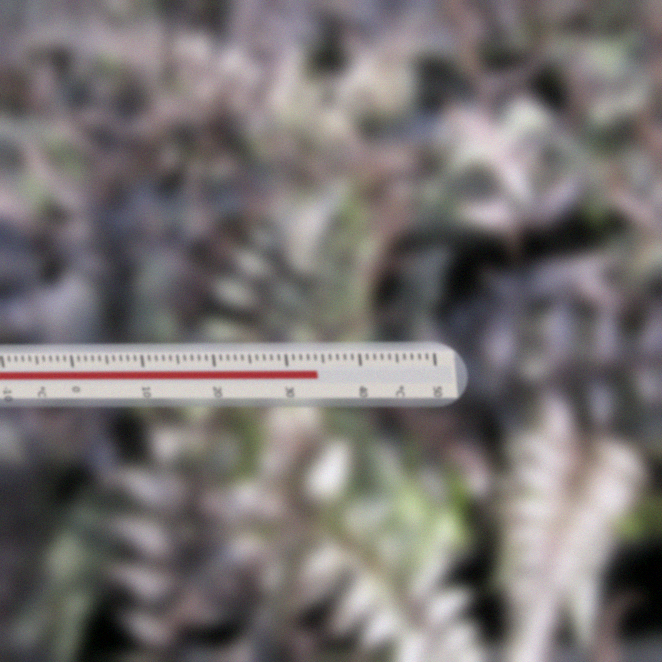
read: **34** °C
